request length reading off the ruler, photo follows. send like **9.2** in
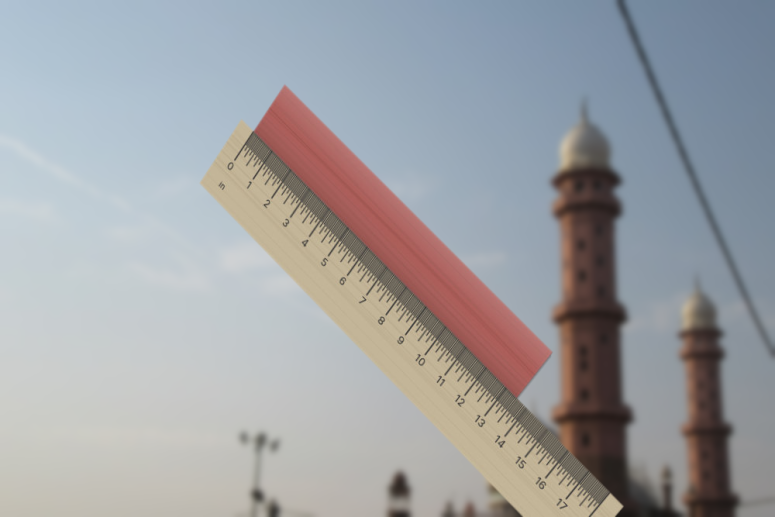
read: **13.5** in
